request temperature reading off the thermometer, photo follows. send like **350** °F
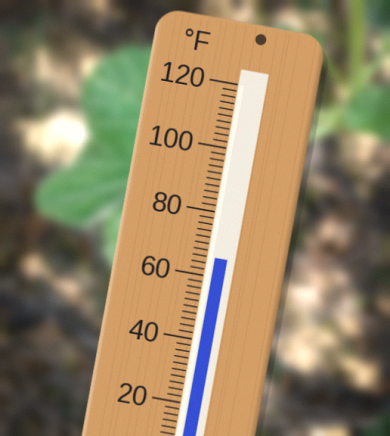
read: **66** °F
